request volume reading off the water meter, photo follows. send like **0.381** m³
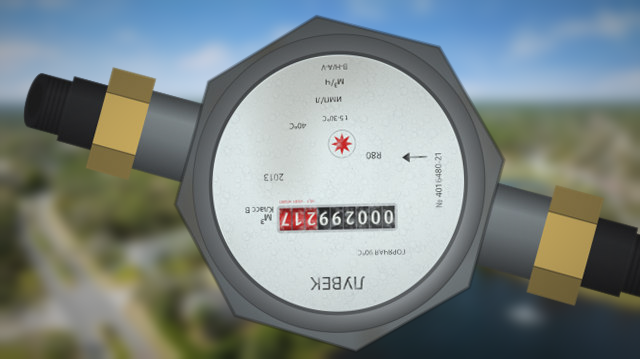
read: **299.217** m³
